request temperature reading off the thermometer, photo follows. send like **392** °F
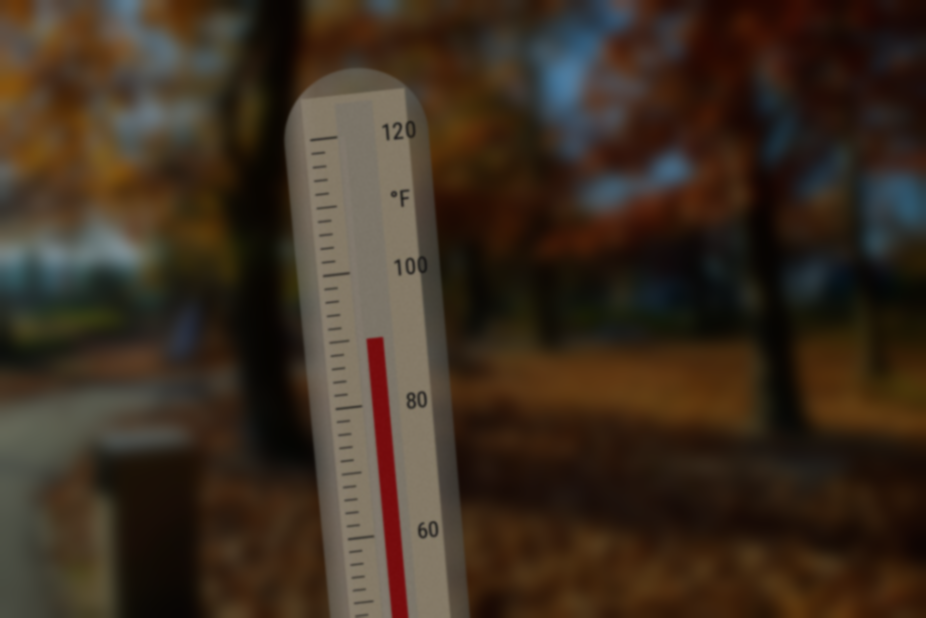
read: **90** °F
